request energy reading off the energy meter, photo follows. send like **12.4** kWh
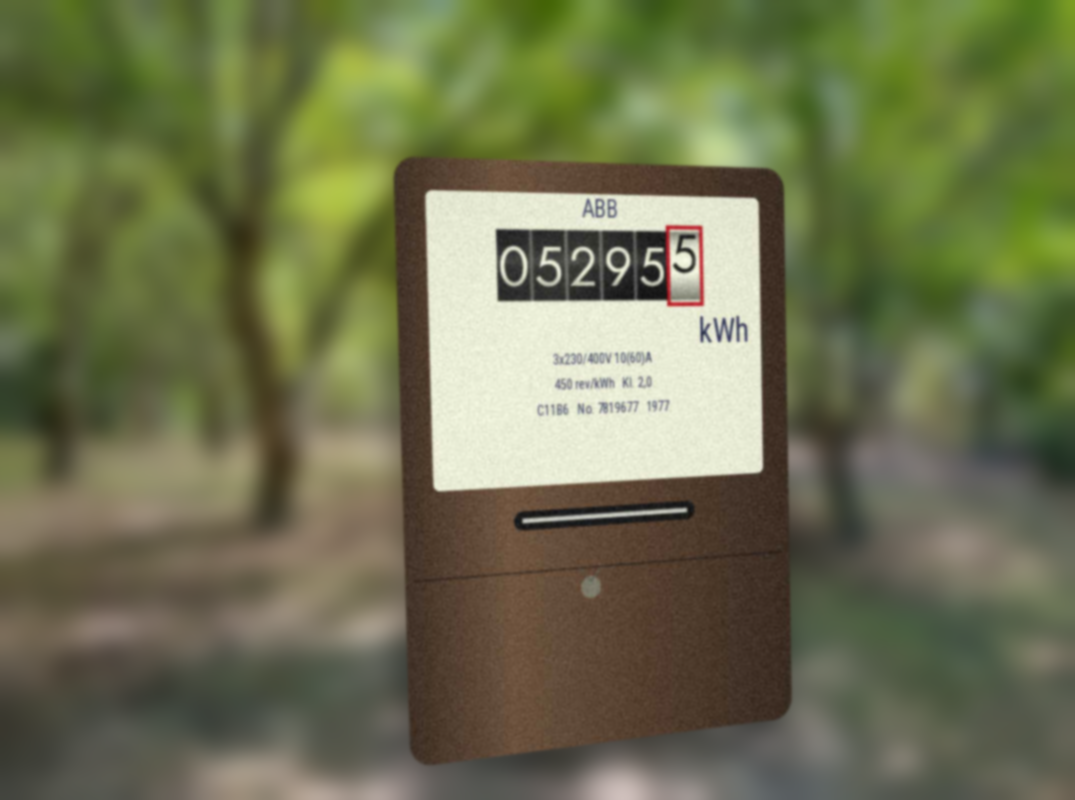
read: **5295.5** kWh
